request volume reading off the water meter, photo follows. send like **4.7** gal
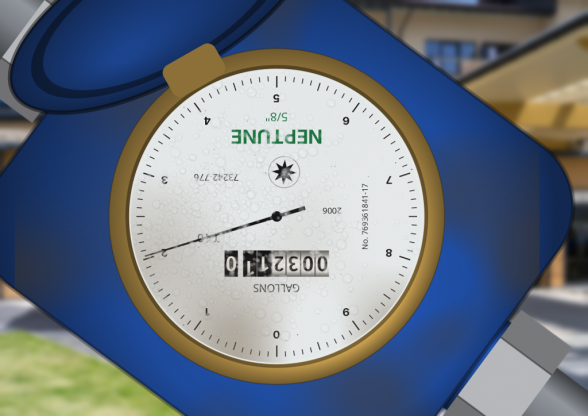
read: **32112.0** gal
